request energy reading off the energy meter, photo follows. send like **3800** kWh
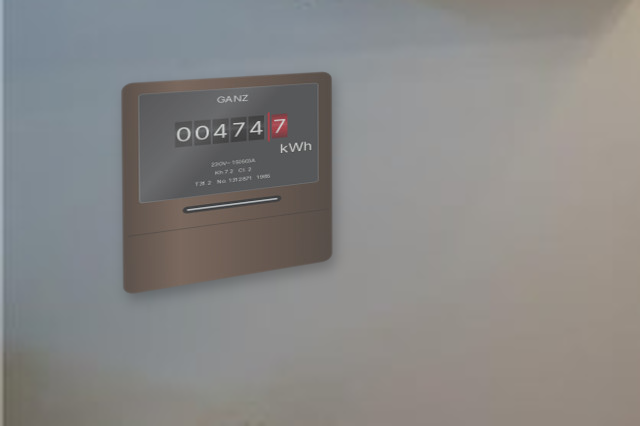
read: **474.7** kWh
